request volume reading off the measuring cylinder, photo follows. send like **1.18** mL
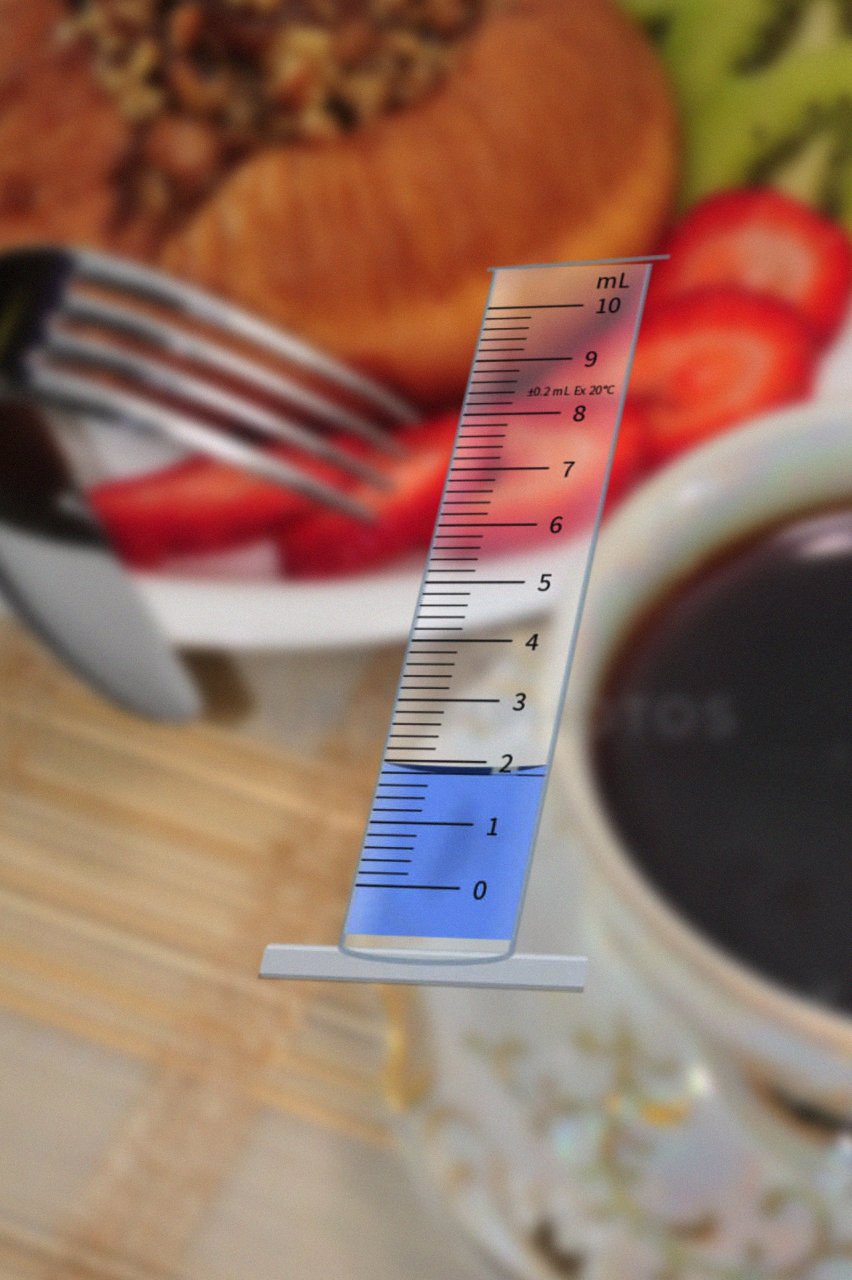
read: **1.8** mL
